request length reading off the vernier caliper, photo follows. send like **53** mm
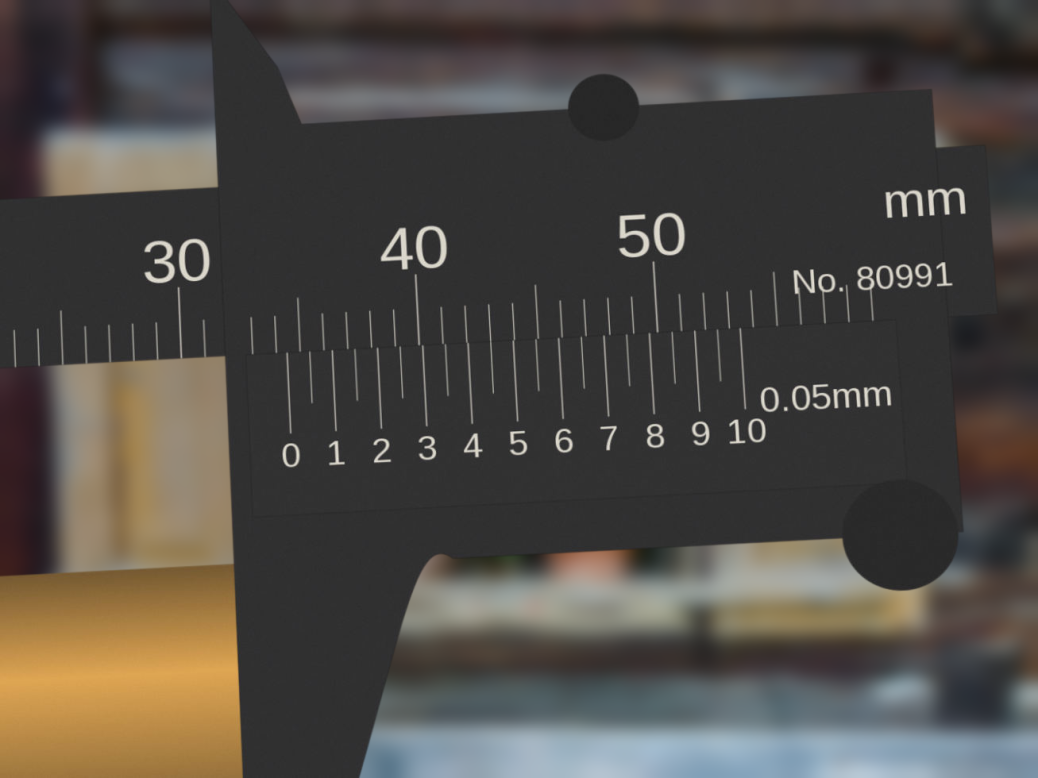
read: **34.45** mm
